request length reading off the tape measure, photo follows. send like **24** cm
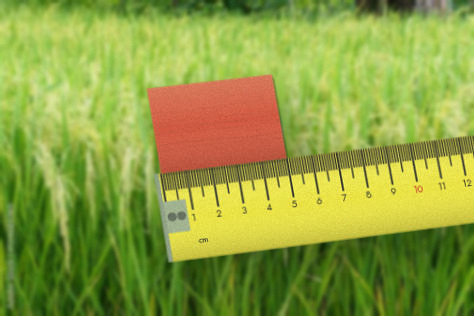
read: **5** cm
